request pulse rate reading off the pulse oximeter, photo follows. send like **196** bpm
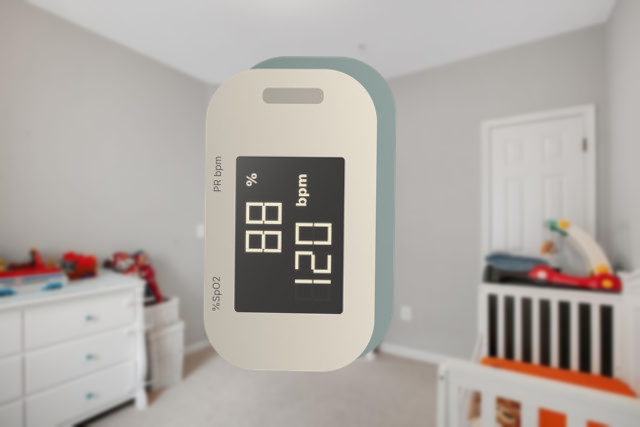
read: **120** bpm
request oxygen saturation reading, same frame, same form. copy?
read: **88** %
